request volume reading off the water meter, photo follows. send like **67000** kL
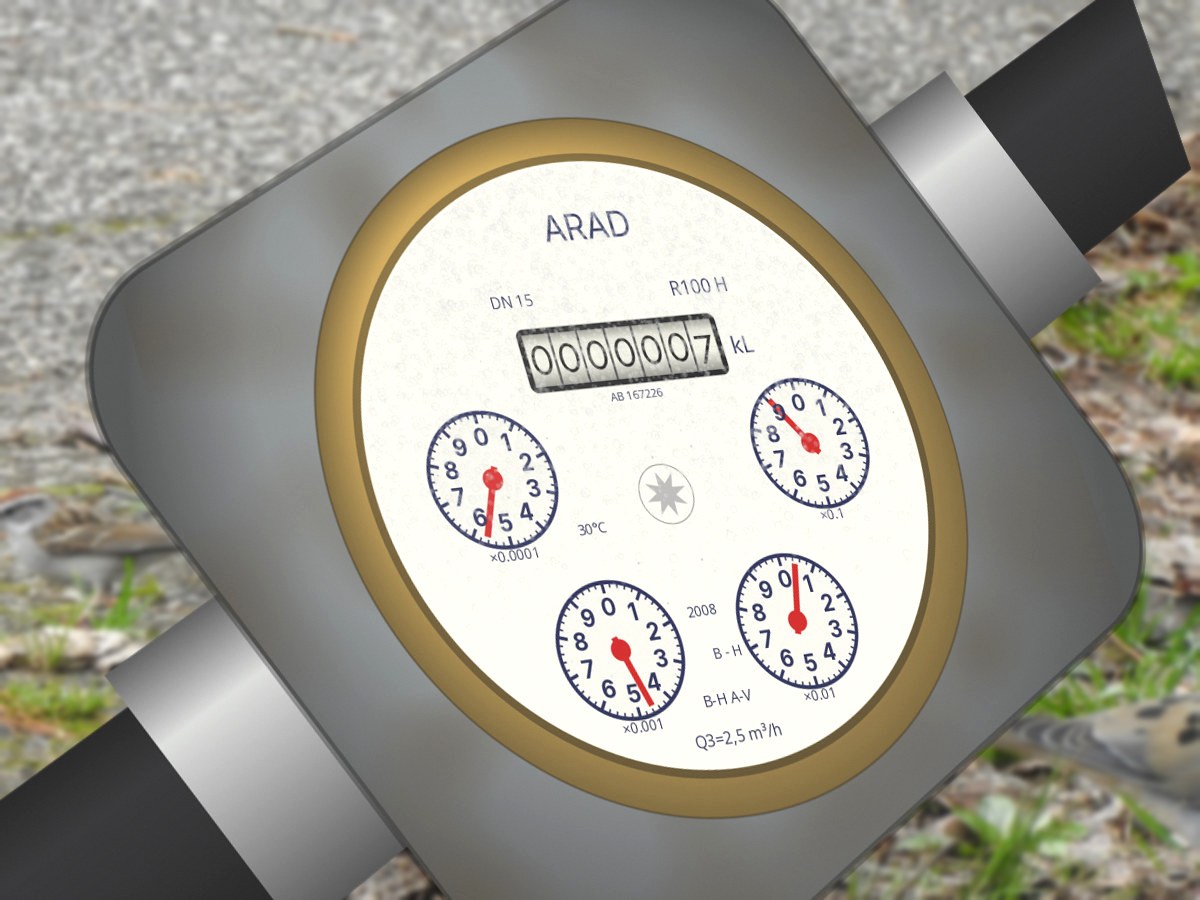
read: **6.9045** kL
